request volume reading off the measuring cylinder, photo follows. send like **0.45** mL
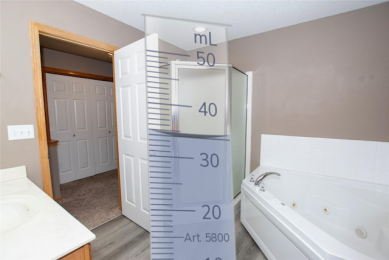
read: **34** mL
